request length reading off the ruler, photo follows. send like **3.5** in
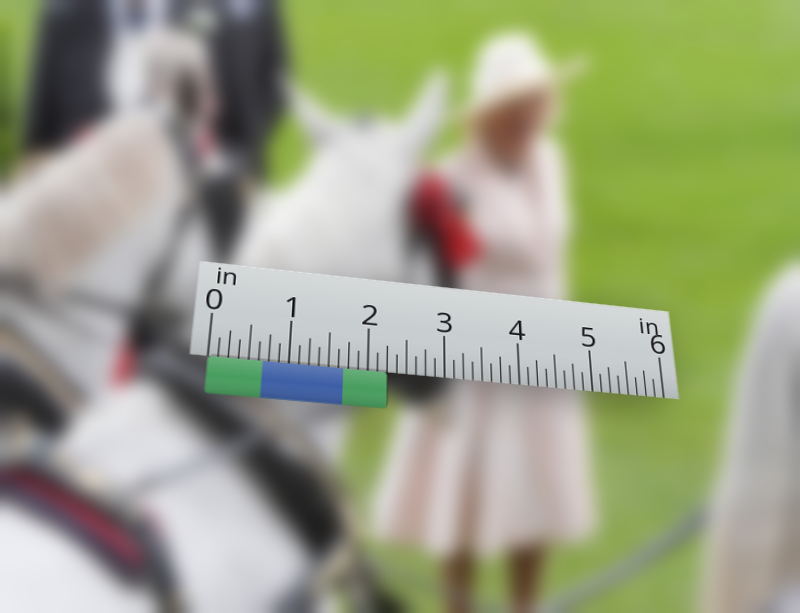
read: **2.25** in
